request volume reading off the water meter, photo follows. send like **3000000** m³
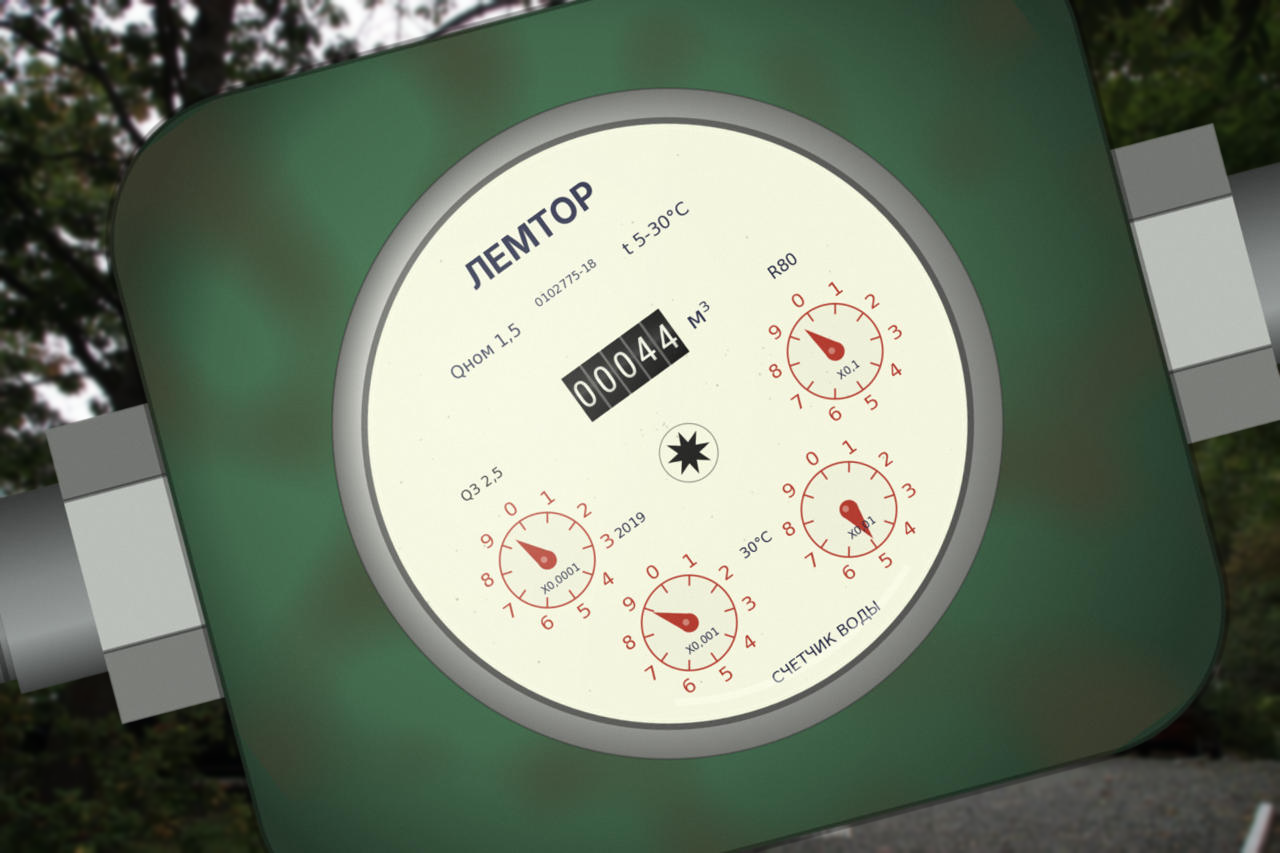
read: **43.9489** m³
